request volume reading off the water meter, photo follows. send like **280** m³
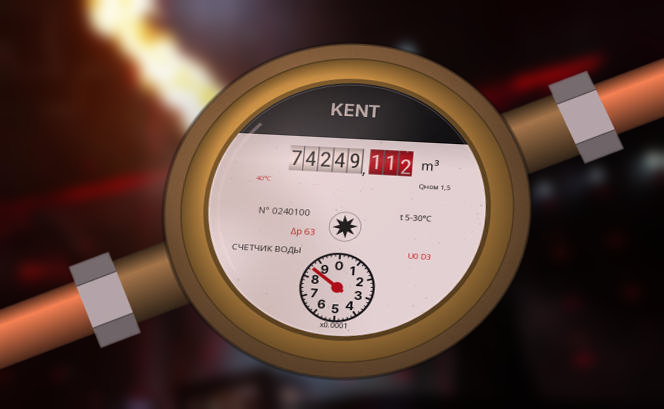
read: **74249.1118** m³
